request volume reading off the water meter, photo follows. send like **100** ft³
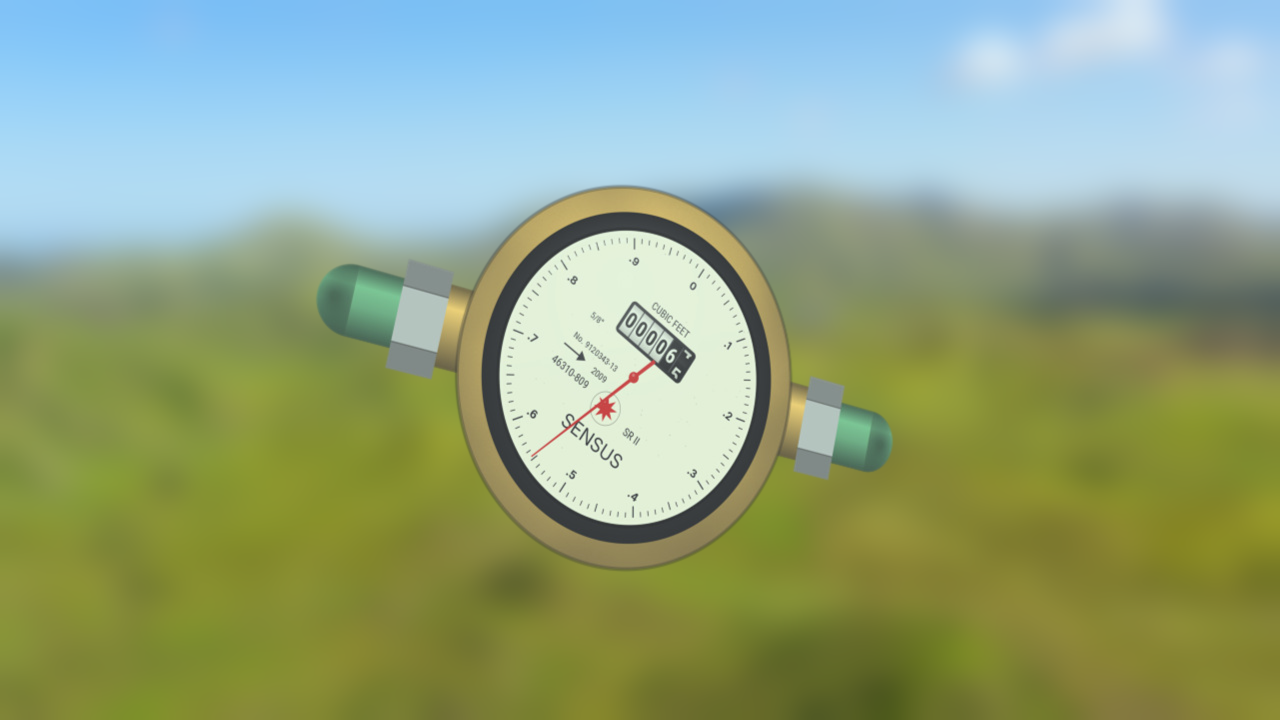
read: **64.55** ft³
